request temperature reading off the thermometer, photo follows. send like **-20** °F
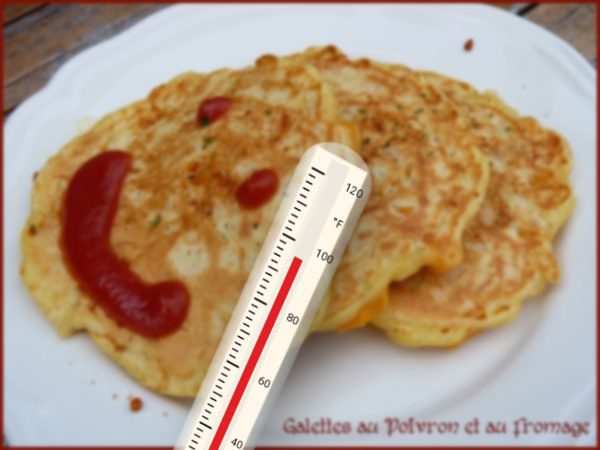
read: **96** °F
